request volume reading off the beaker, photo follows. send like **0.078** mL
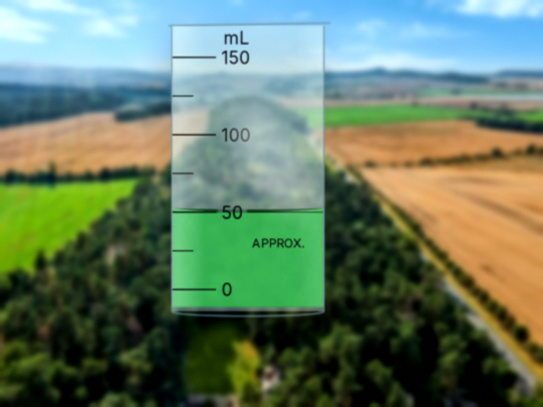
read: **50** mL
